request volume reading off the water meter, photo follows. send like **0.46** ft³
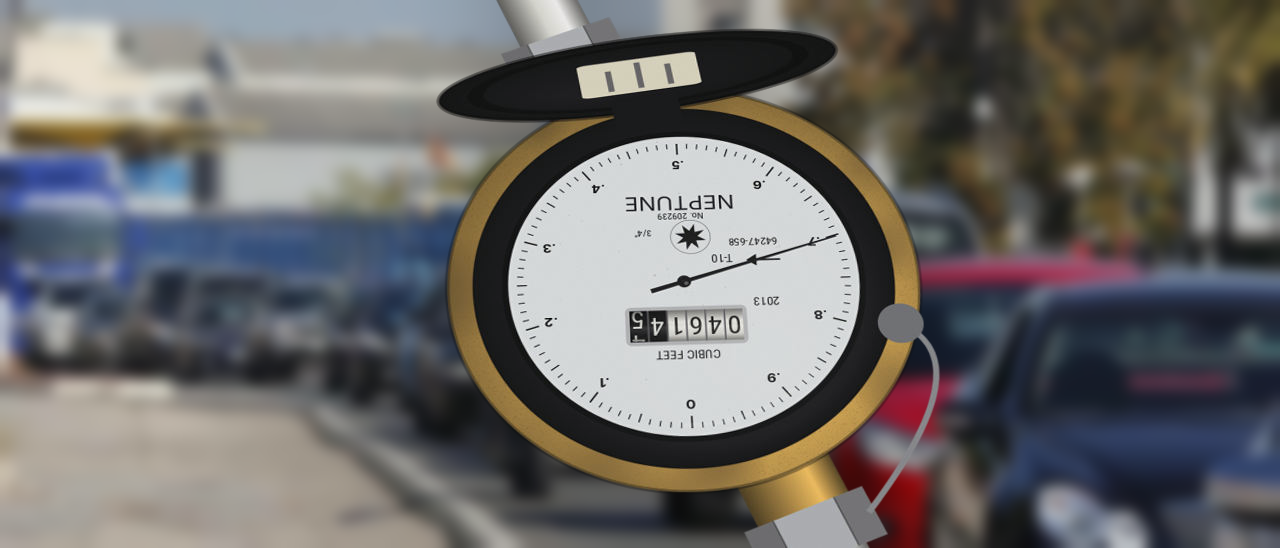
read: **46144.70** ft³
